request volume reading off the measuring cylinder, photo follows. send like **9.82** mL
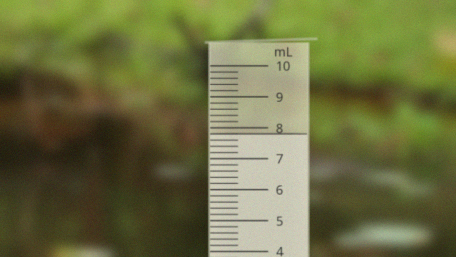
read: **7.8** mL
